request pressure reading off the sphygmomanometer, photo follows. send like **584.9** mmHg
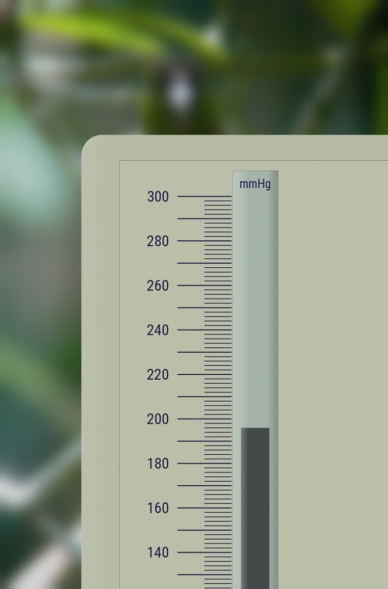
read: **196** mmHg
